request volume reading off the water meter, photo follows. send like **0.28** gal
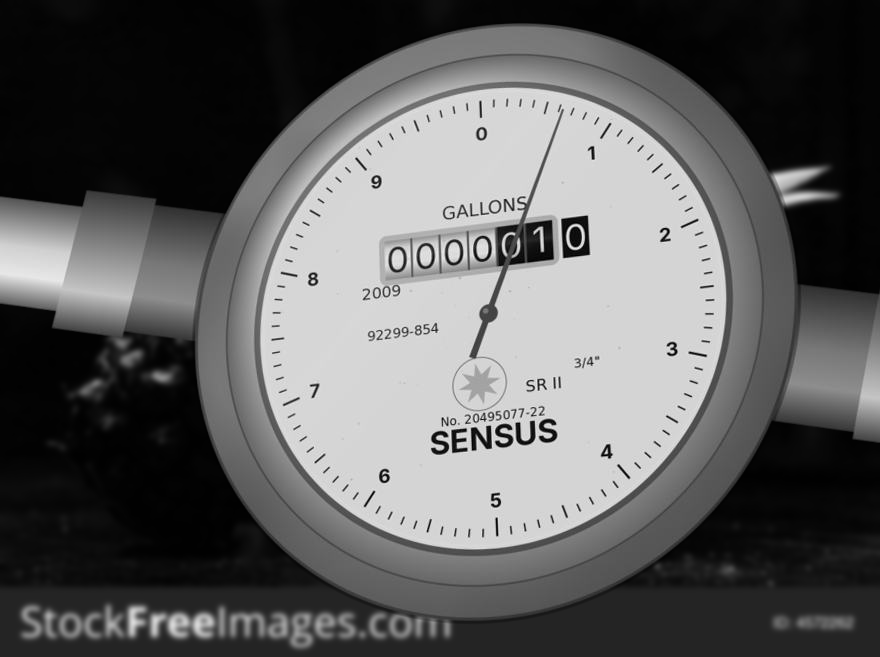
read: **10.6** gal
